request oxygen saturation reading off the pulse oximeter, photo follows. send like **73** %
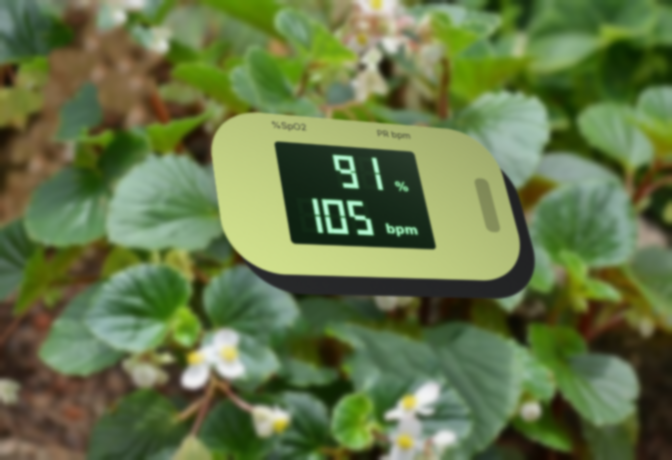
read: **91** %
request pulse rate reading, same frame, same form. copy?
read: **105** bpm
